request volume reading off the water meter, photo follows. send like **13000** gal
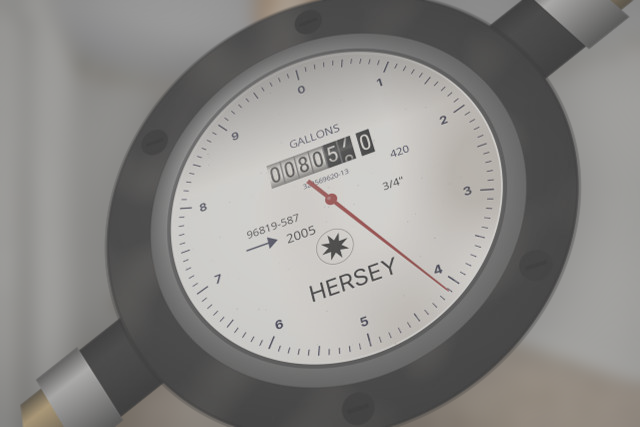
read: **80574.1** gal
